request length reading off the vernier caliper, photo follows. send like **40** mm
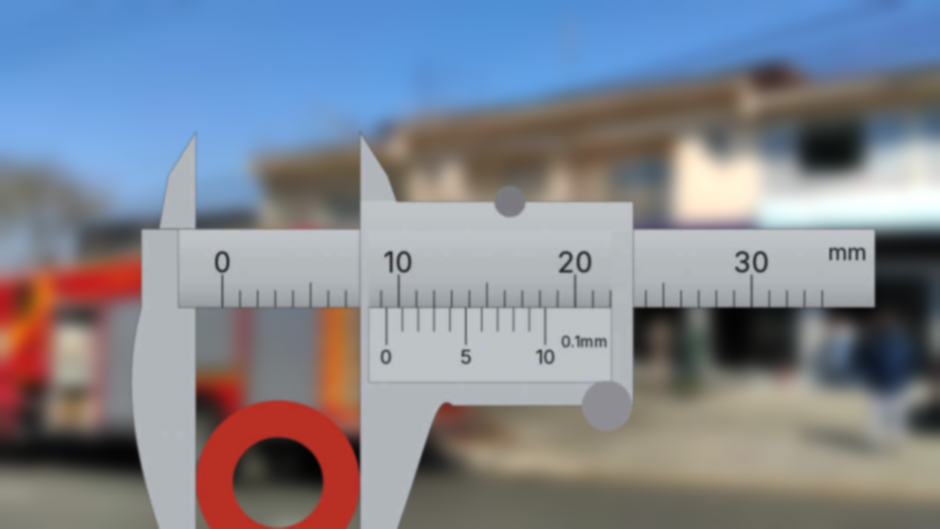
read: **9.3** mm
